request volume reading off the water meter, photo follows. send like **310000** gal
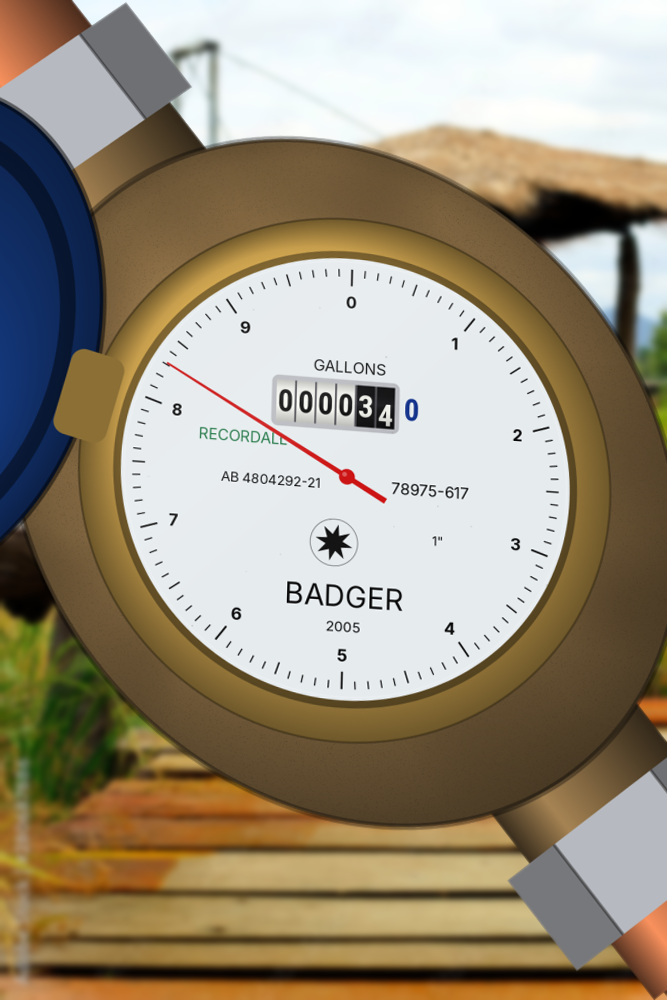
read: **338.3** gal
